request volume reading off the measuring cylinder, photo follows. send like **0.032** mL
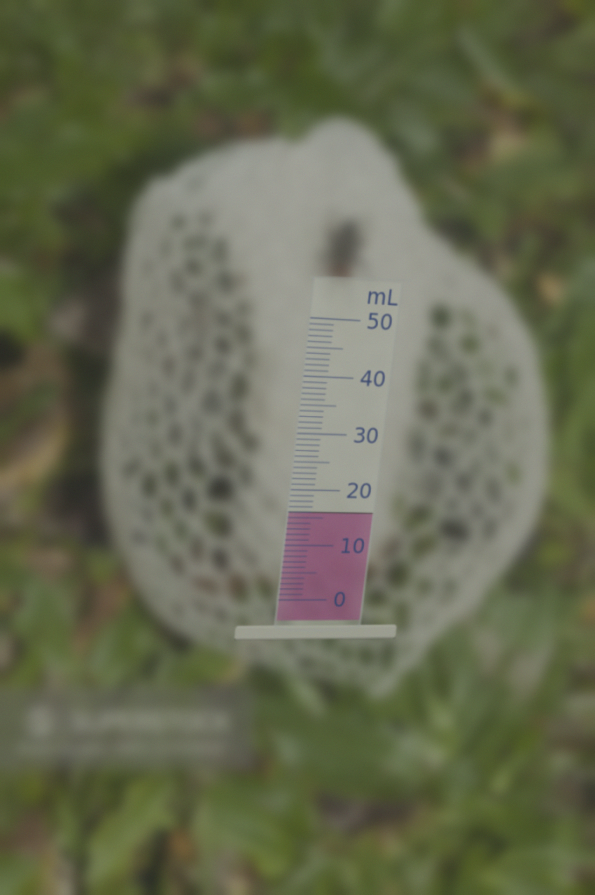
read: **16** mL
